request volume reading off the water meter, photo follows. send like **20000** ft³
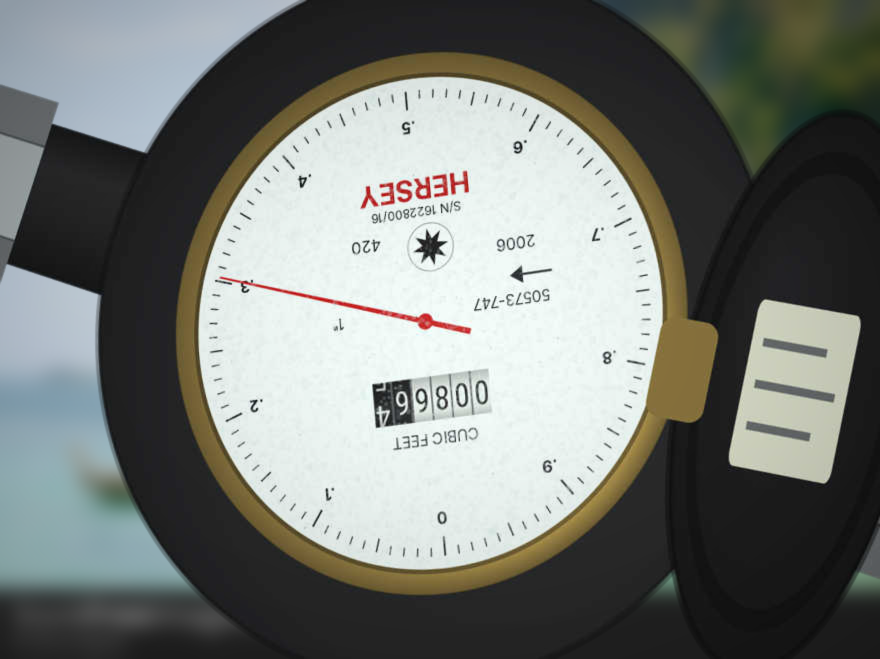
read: **8664.30** ft³
